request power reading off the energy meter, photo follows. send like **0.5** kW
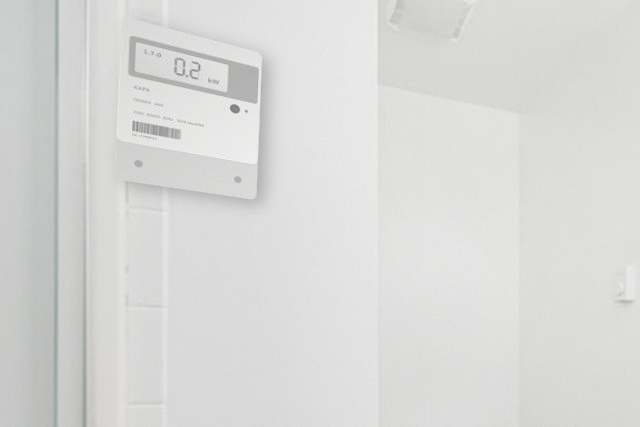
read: **0.2** kW
